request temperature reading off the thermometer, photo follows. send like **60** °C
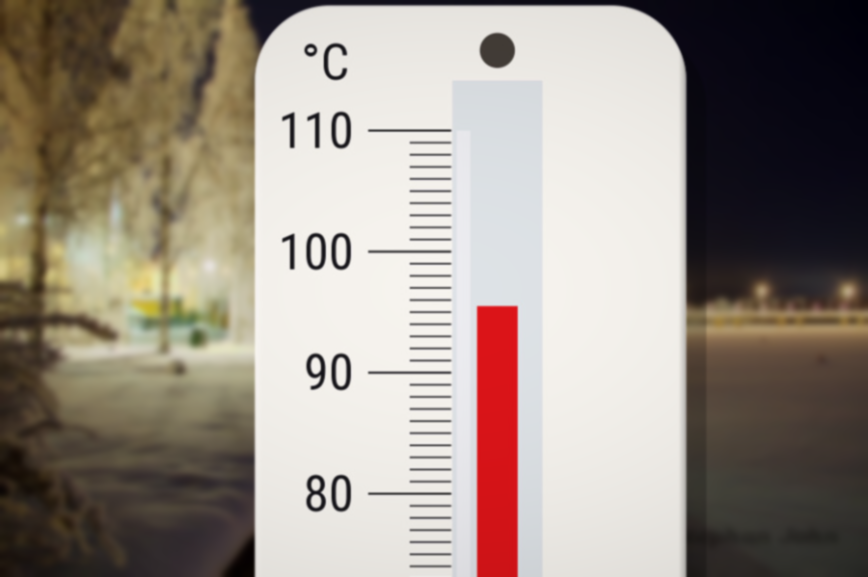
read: **95.5** °C
